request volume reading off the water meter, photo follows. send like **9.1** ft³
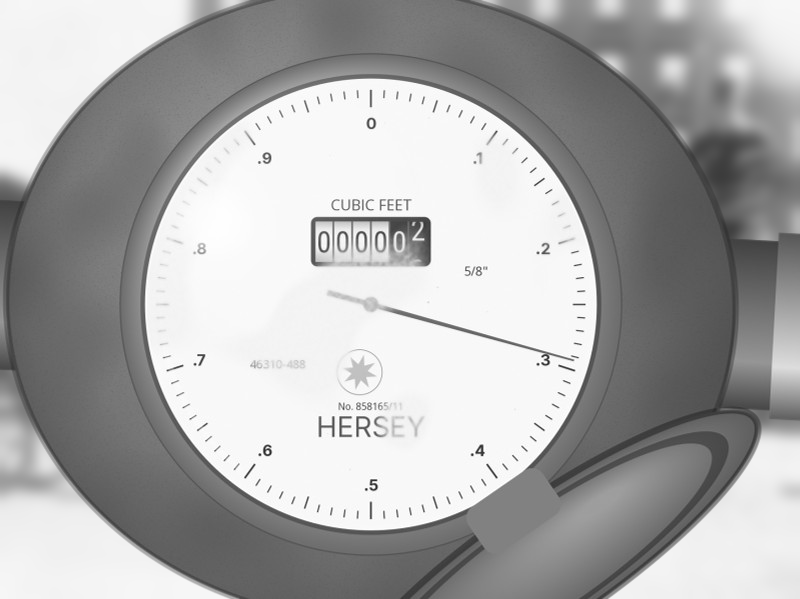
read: **2.29** ft³
